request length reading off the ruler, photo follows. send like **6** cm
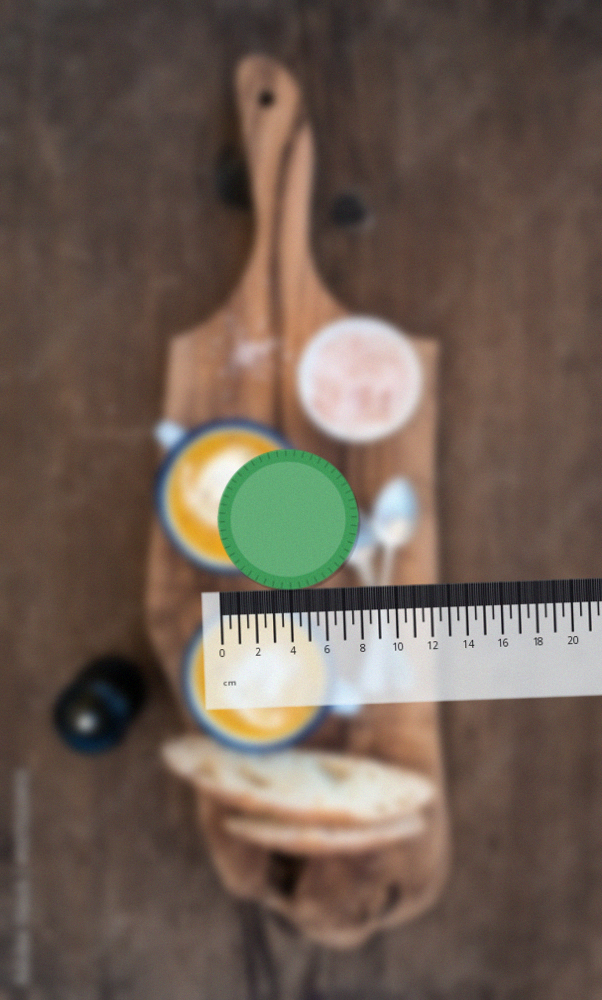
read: **8** cm
